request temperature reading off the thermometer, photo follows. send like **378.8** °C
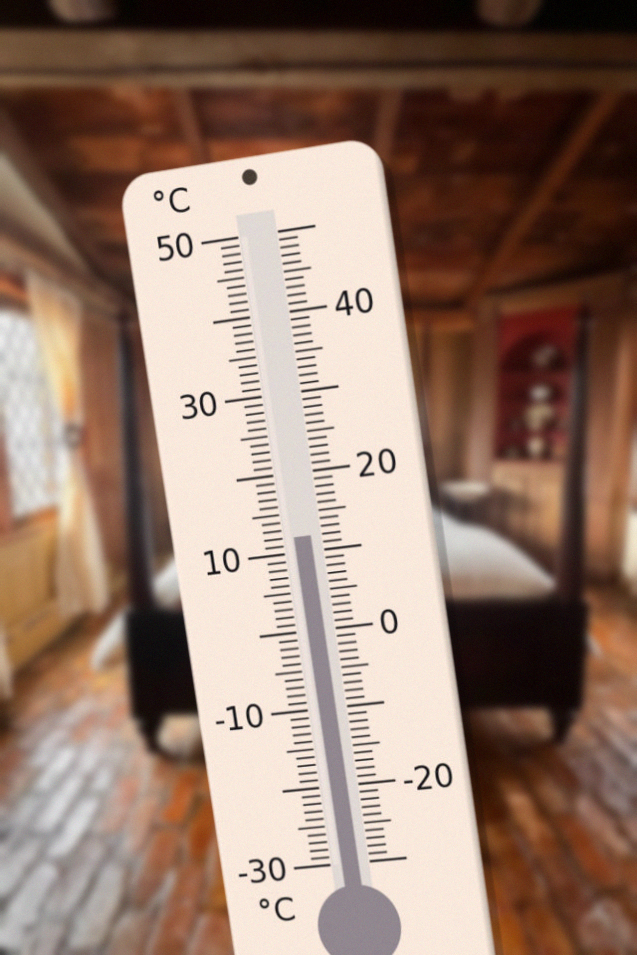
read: **12** °C
